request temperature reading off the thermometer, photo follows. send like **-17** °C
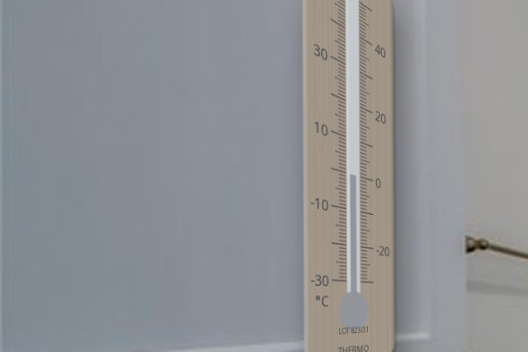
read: **0** °C
